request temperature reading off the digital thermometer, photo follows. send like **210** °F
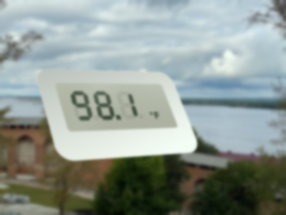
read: **98.1** °F
